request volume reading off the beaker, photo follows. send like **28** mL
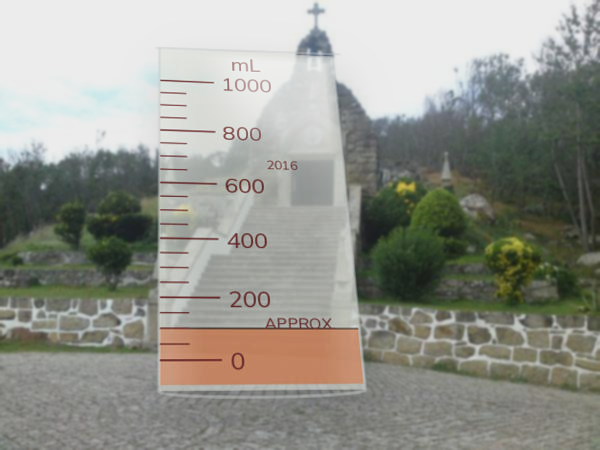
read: **100** mL
